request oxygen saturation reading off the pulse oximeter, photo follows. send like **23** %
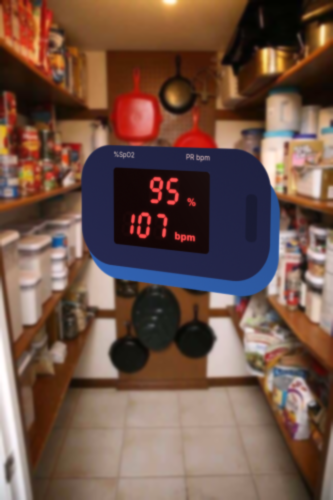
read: **95** %
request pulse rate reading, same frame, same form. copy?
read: **107** bpm
